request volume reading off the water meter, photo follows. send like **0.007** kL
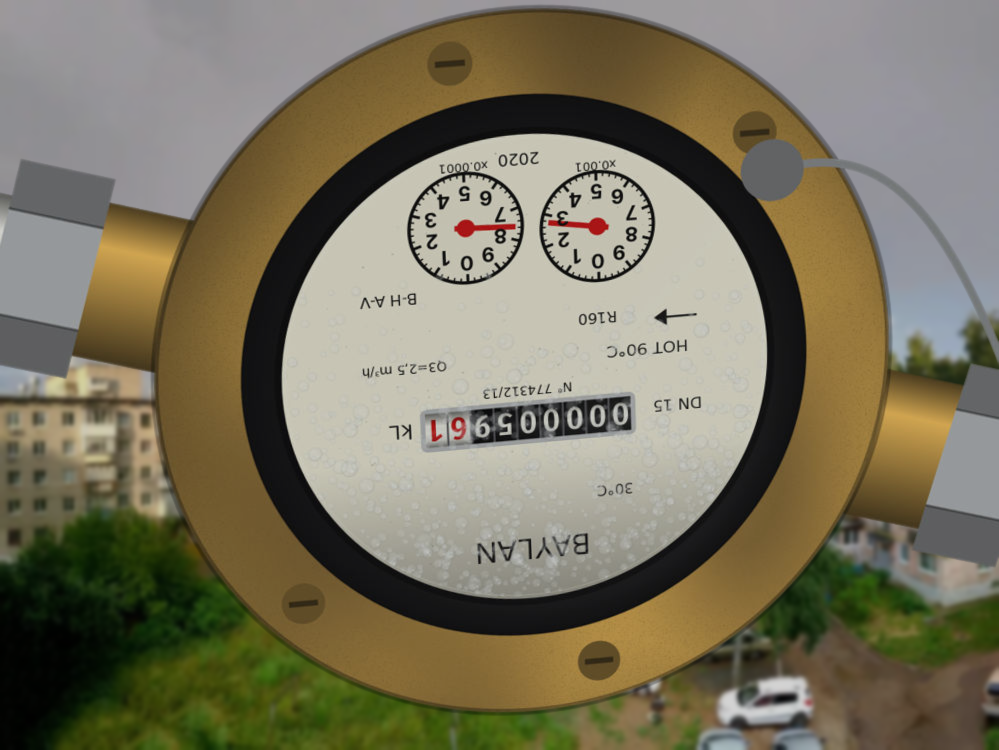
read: **59.6127** kL
